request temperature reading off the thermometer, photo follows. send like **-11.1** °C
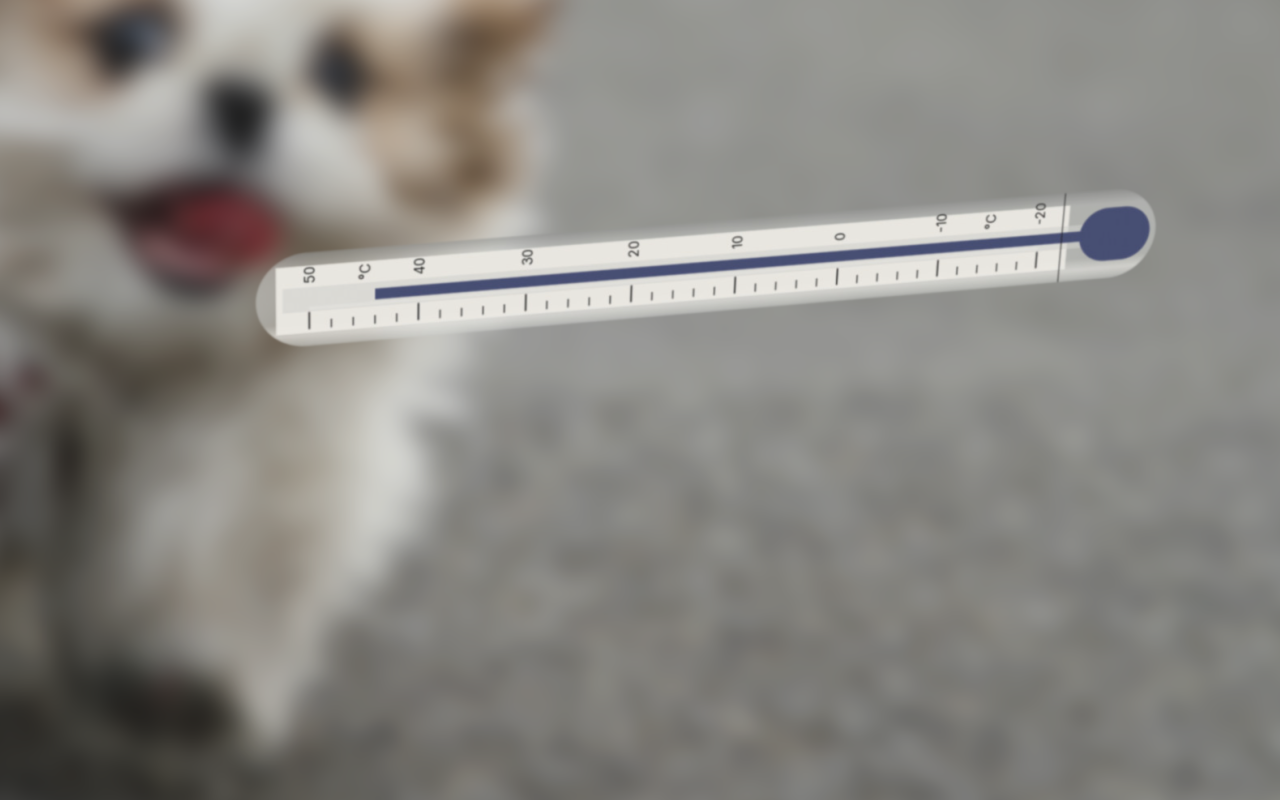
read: **44** °C
